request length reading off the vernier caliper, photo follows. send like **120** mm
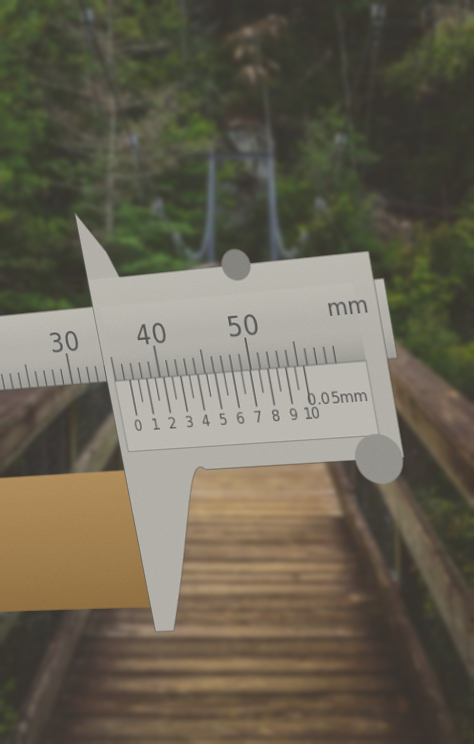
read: **36.6** mm
